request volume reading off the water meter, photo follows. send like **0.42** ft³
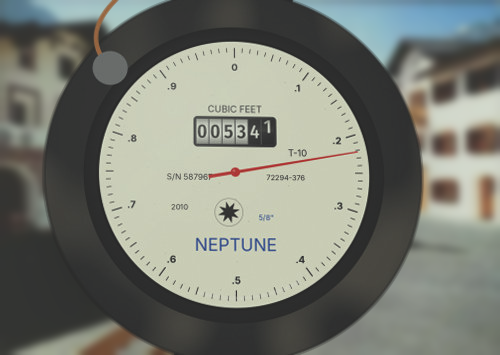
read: **5341.22** ft³
